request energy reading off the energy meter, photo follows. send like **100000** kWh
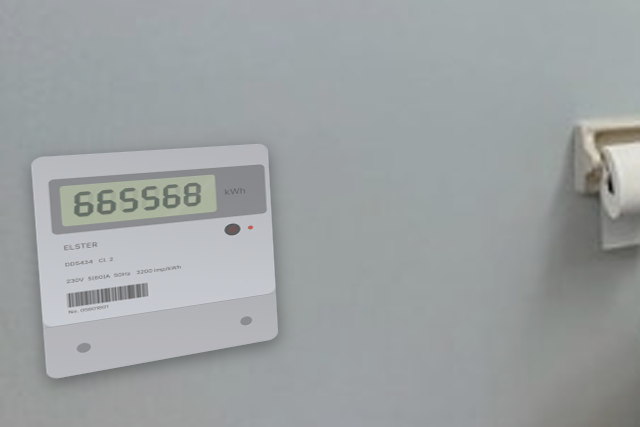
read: **665568** kWh
